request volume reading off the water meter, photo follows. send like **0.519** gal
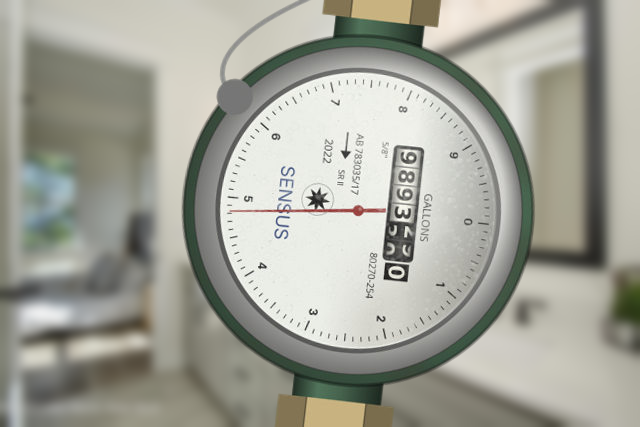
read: **9893294.8** gal
